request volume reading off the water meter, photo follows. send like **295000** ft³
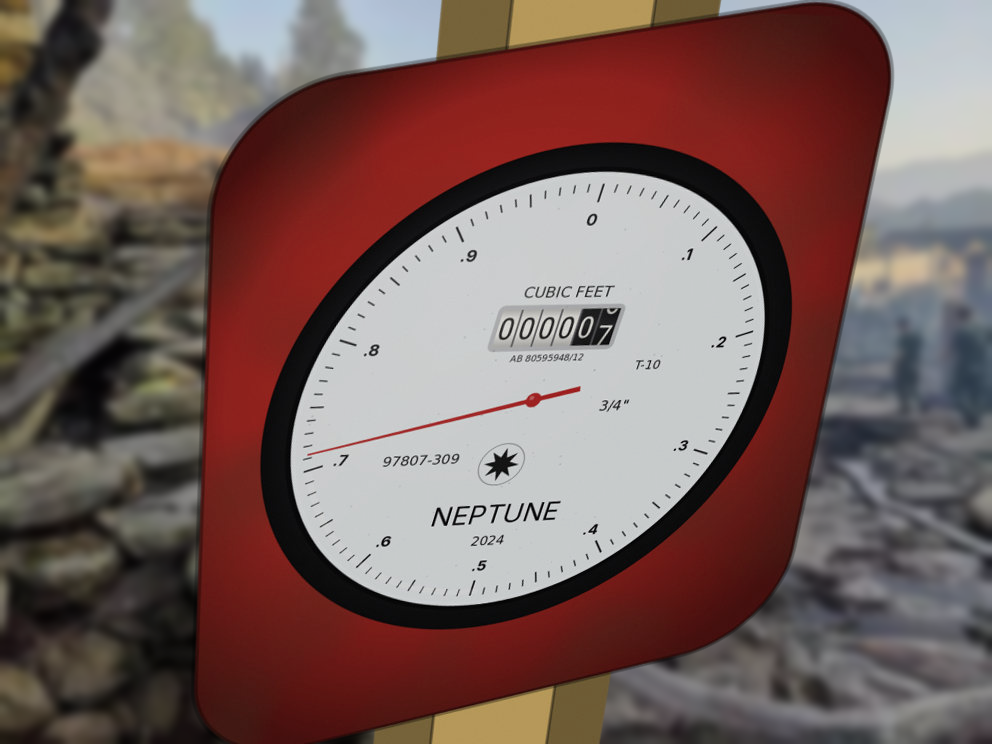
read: **6.71** ft³
